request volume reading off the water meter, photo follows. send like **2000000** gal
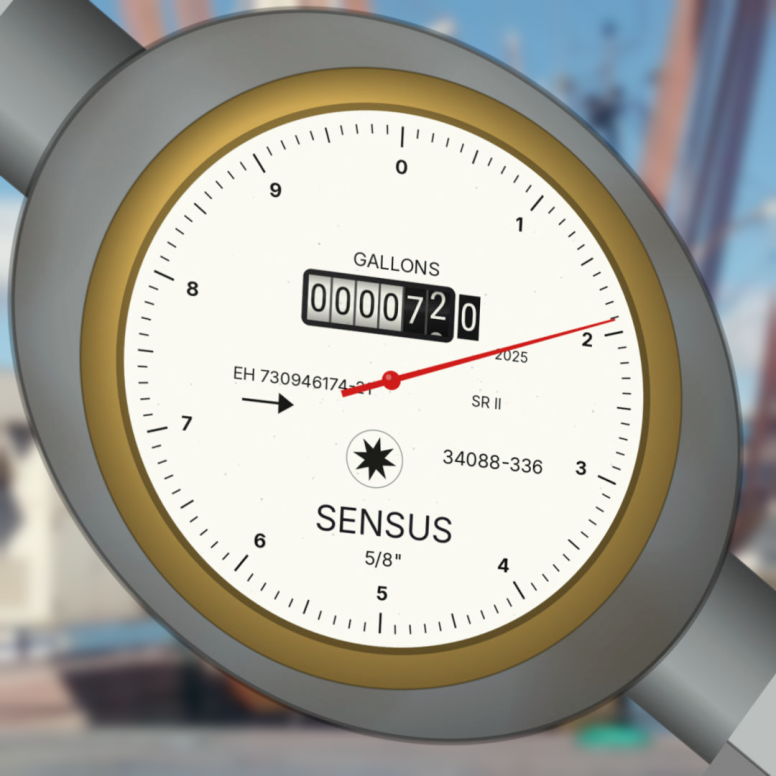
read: **721.9** gal
